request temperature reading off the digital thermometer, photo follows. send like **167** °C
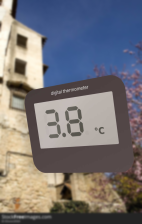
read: **3.8** °C
